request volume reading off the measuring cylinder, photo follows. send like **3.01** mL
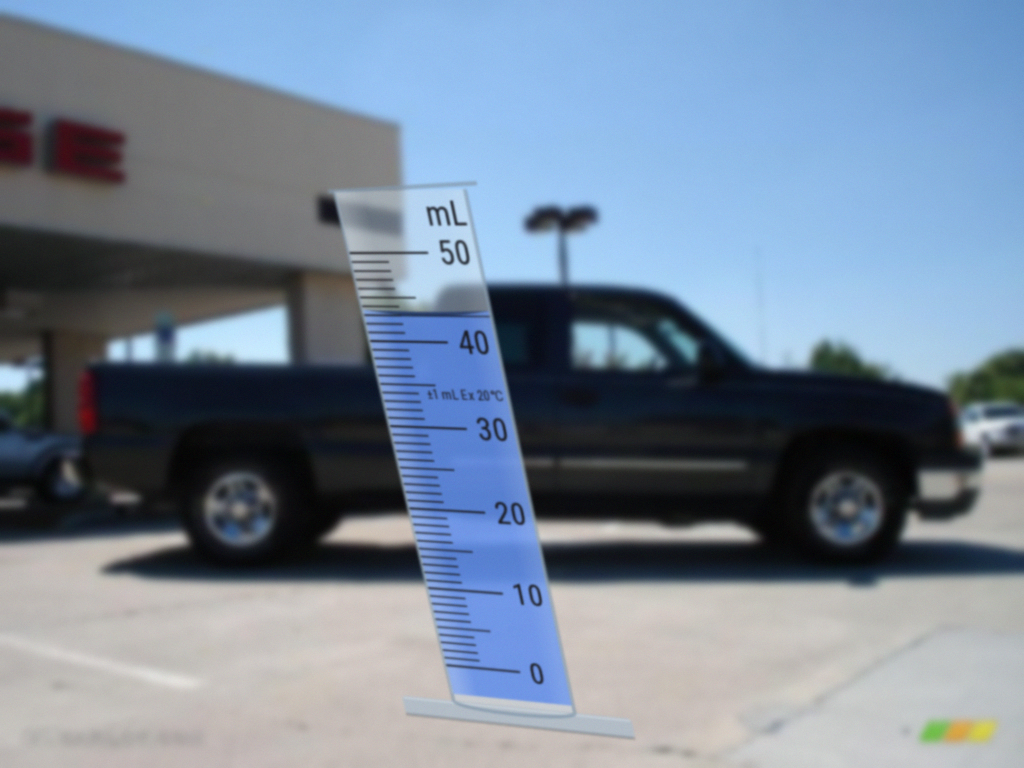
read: **43** mL
